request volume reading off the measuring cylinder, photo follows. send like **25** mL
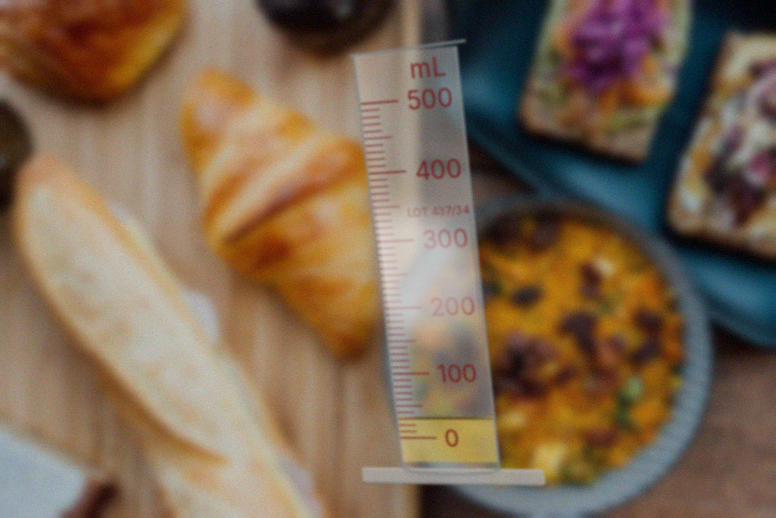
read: **30** mL
